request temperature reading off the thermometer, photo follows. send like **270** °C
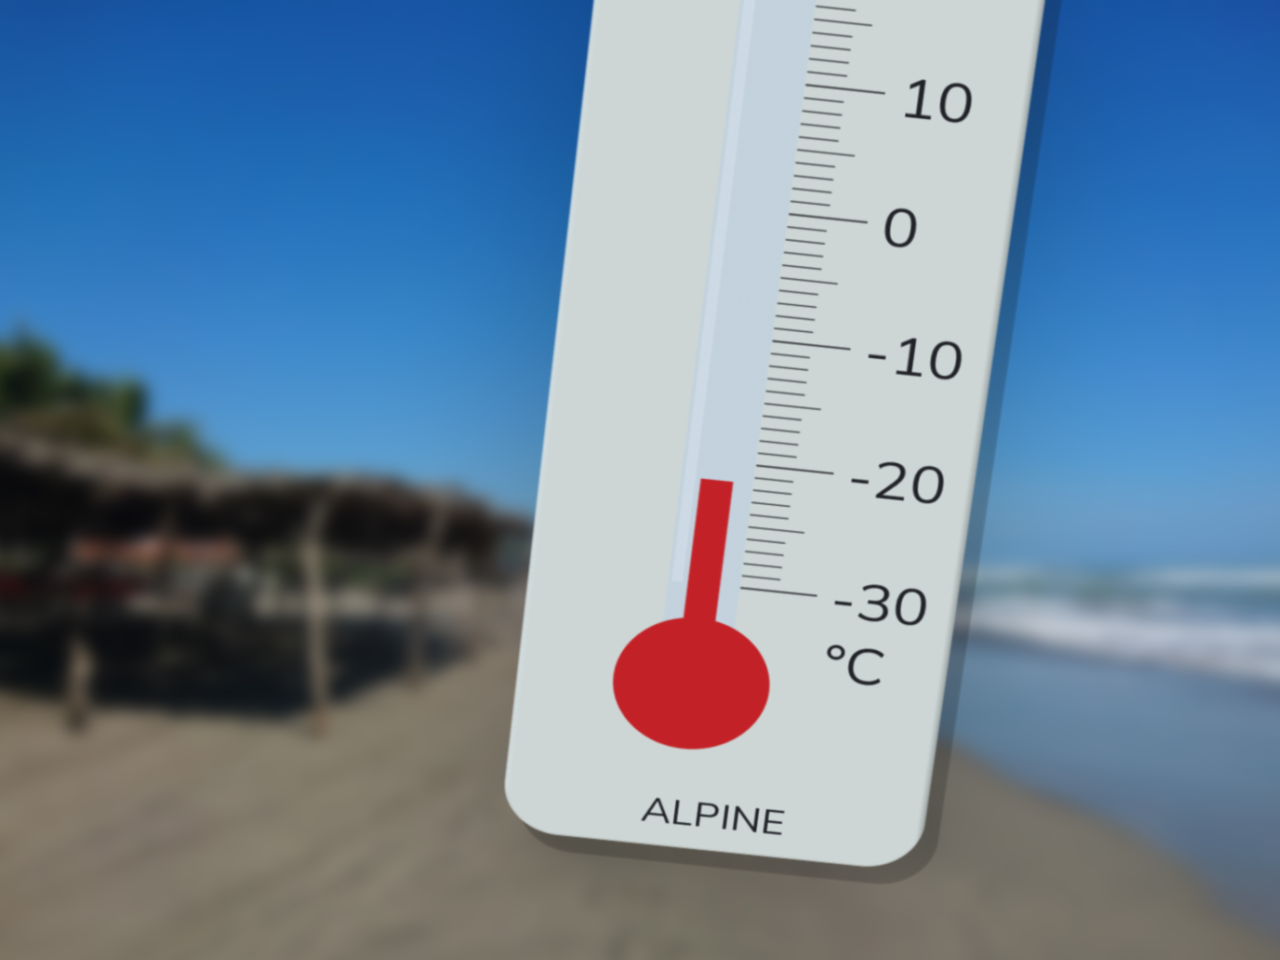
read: **-21.5** °C
